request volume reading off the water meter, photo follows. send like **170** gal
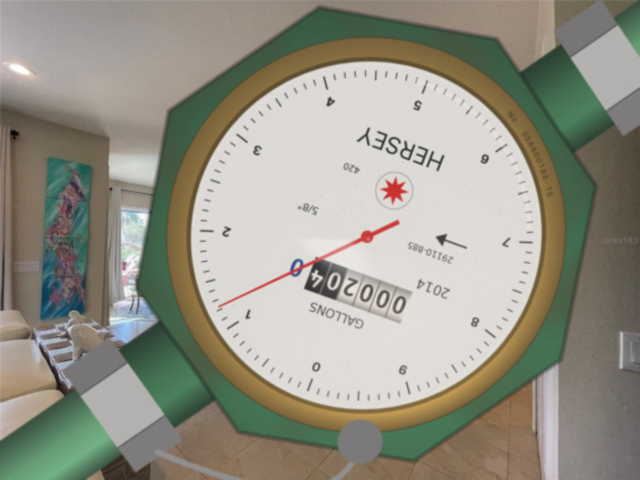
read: **2041.2** gal
